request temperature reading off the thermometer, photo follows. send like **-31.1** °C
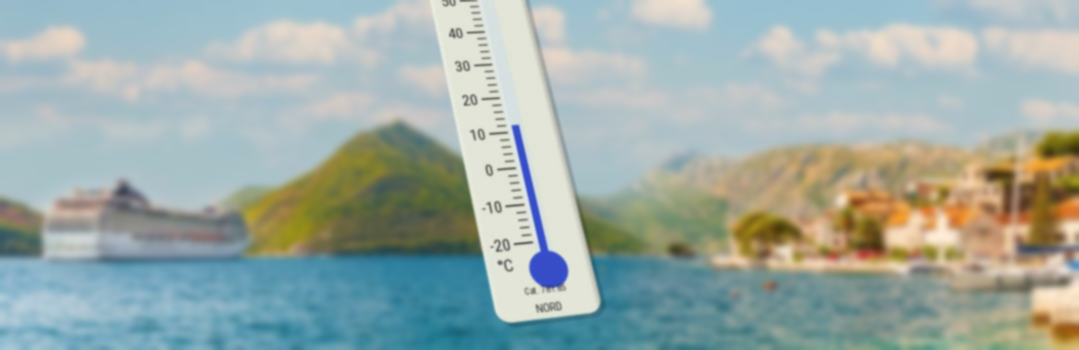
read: **12** °C
